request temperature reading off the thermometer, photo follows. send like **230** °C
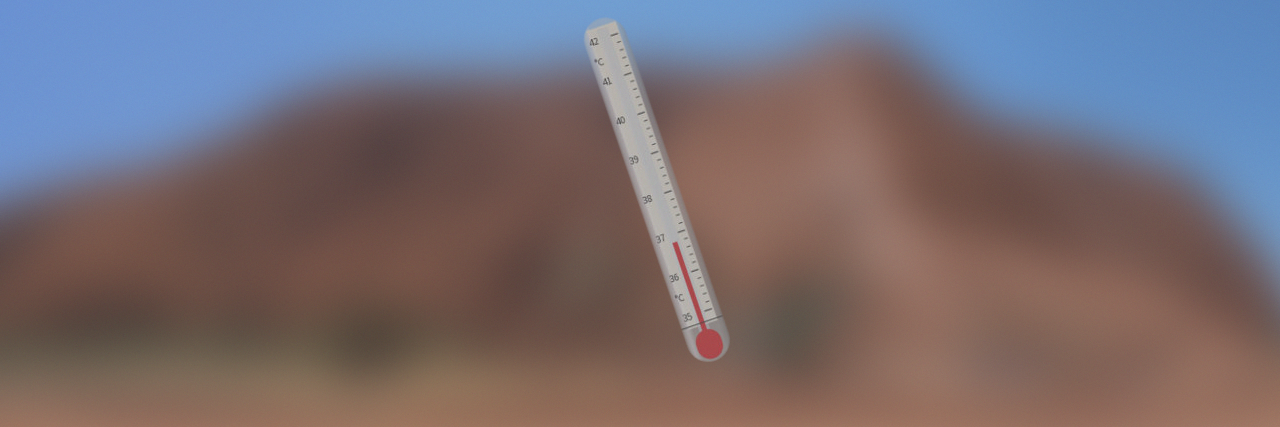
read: **36.8** °C
